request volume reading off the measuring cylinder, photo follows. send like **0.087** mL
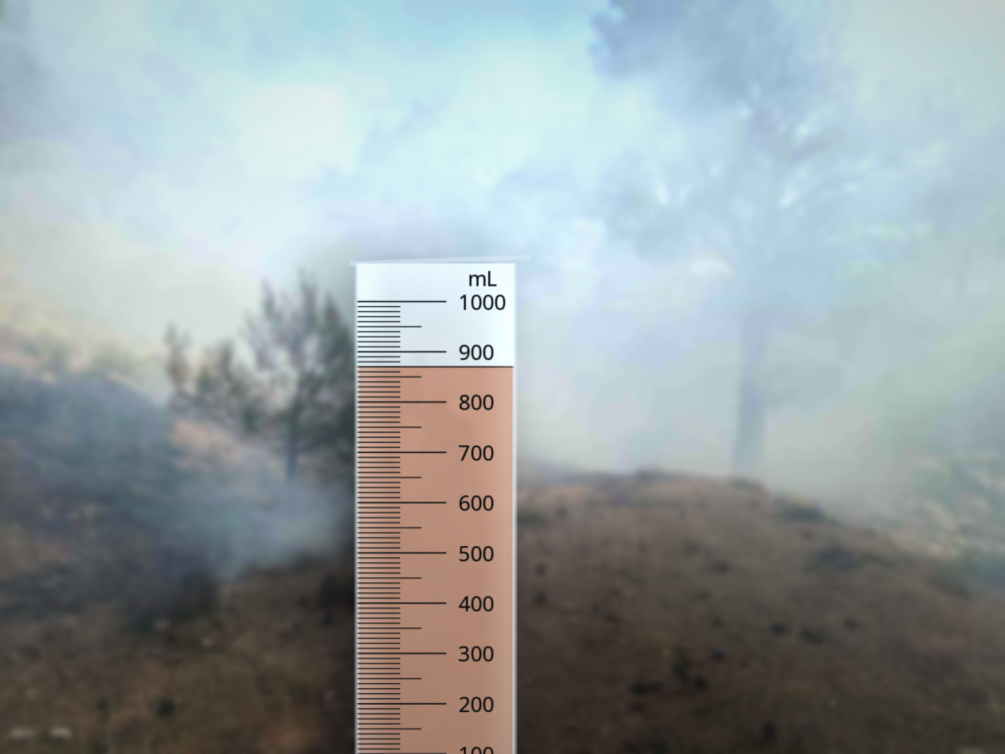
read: **870** mL
